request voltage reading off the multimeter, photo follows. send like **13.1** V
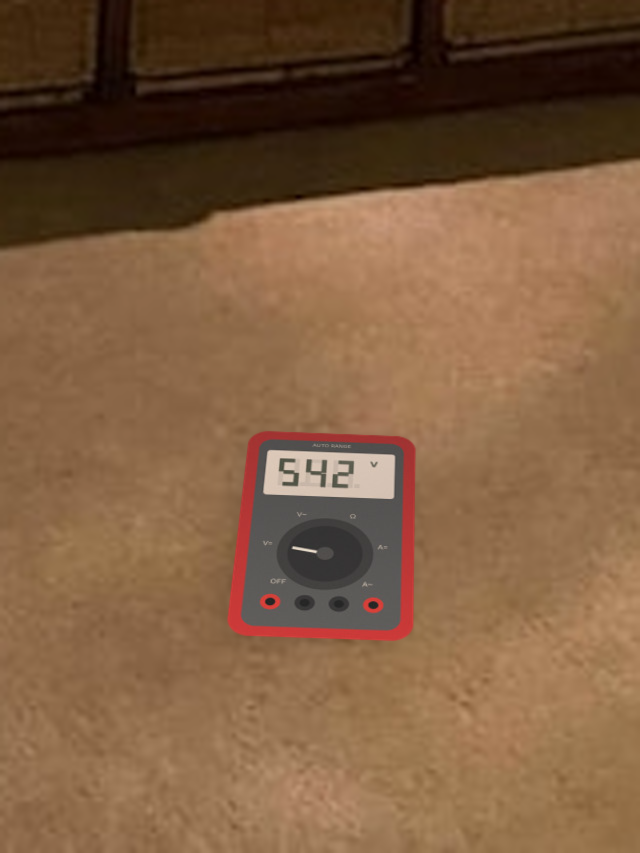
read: **542** V
